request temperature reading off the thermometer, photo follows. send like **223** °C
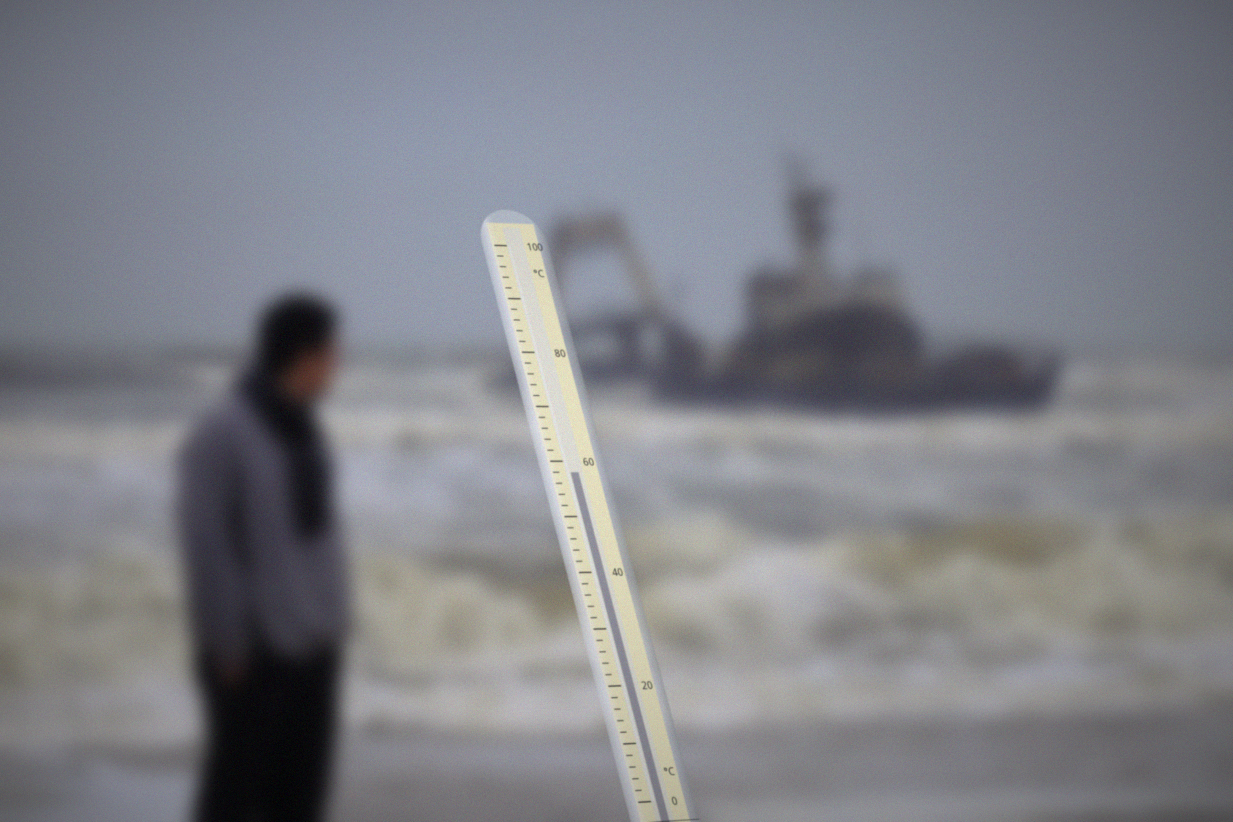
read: **58** °C
